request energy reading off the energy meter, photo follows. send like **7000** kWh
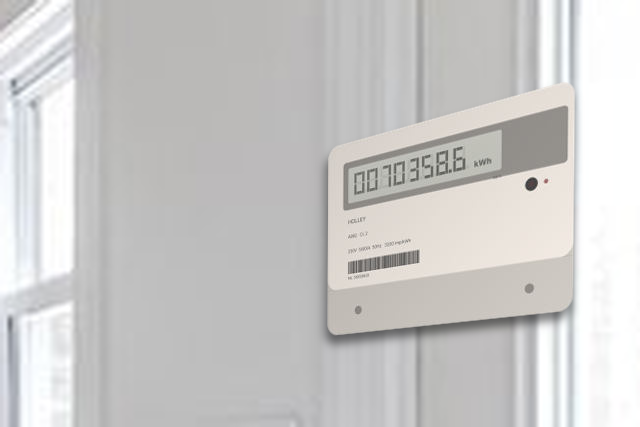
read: **70358.6** kWh
